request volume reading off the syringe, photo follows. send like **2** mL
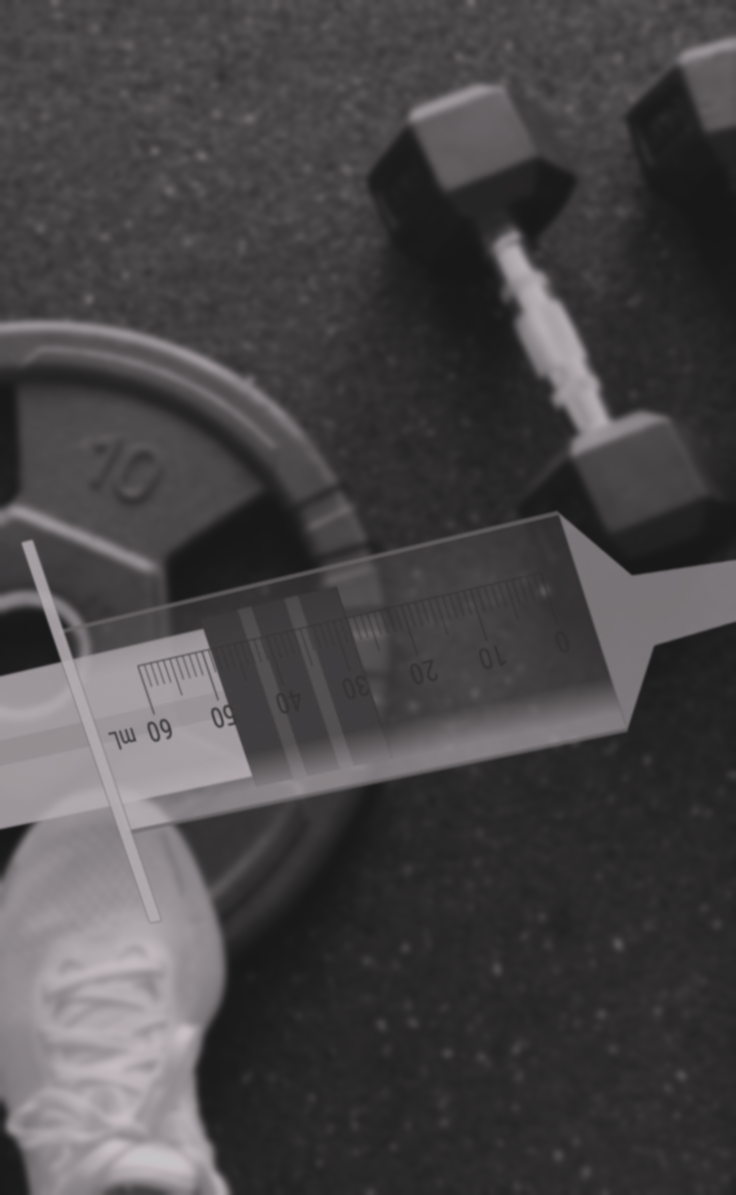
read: **28** mL
